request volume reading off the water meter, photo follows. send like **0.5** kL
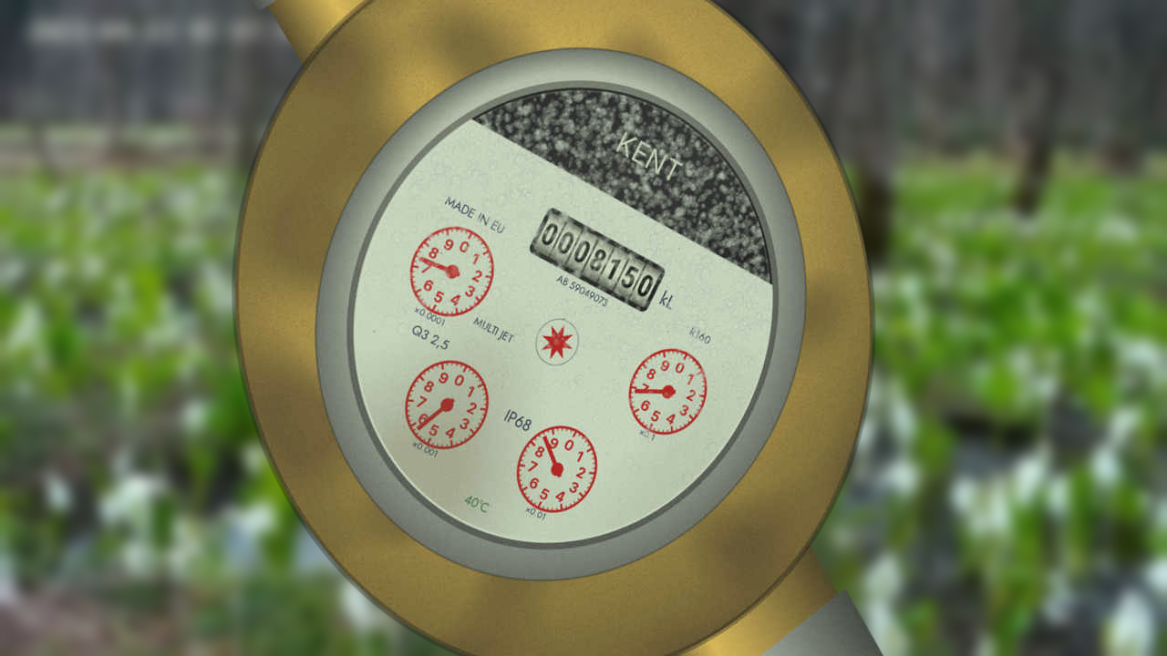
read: **8150.6857** kL
